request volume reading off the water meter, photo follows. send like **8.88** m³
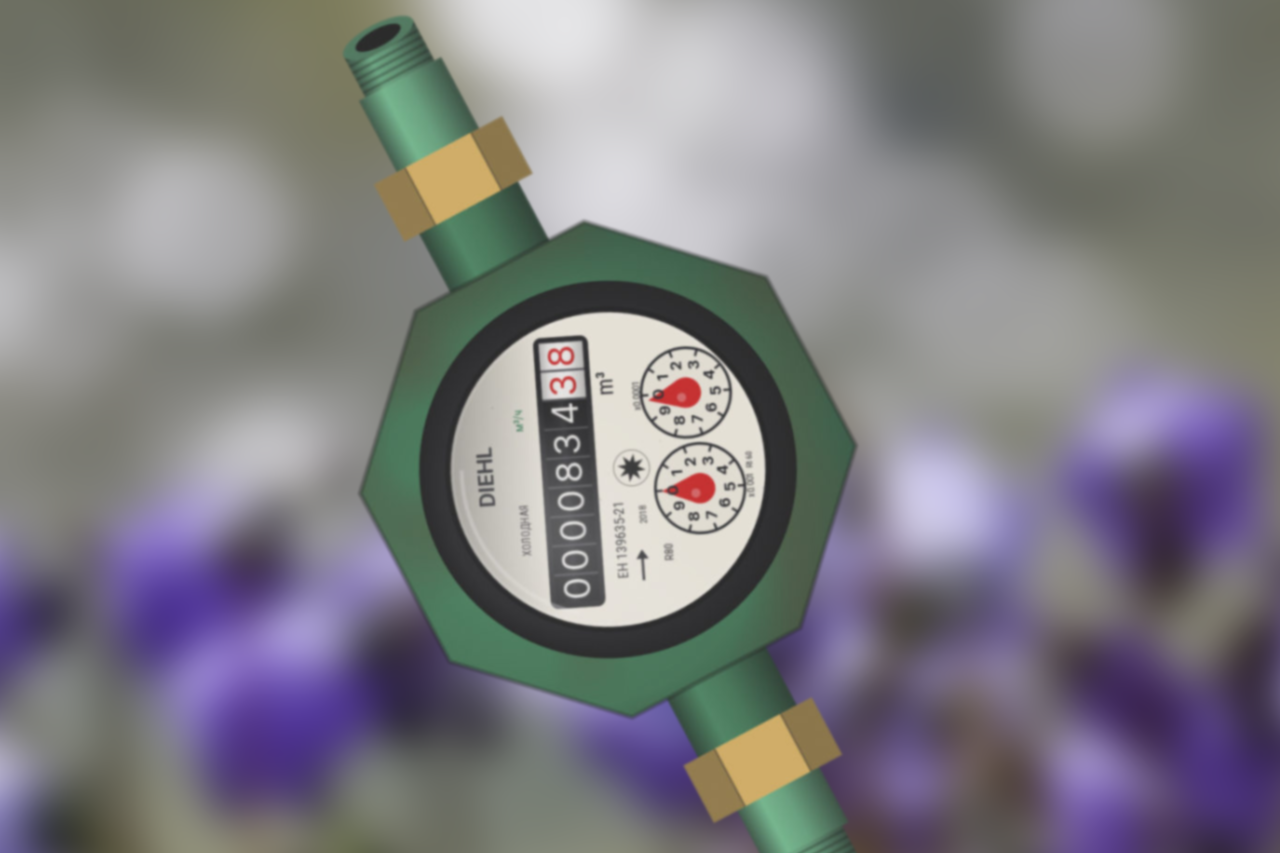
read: **834.3799** m³
